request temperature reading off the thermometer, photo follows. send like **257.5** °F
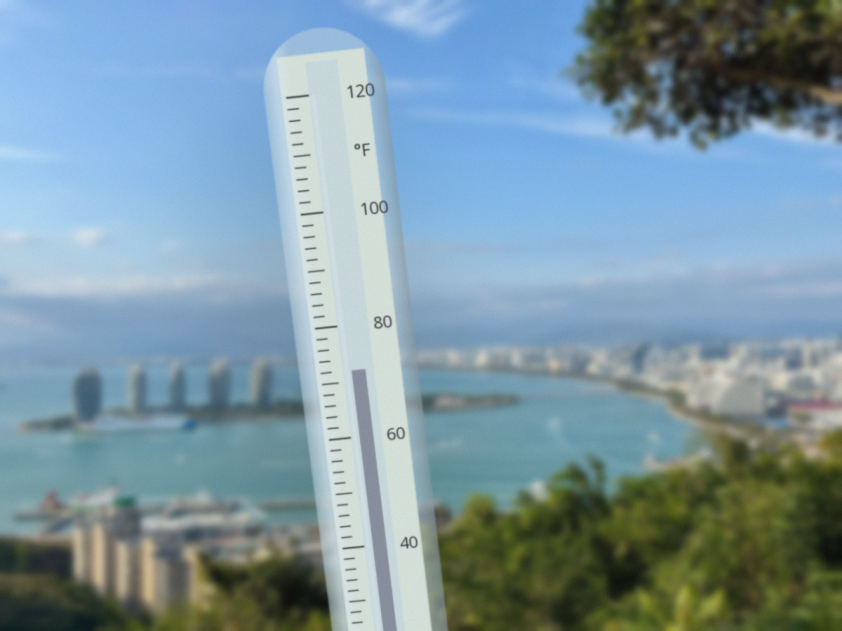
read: **72** °F
